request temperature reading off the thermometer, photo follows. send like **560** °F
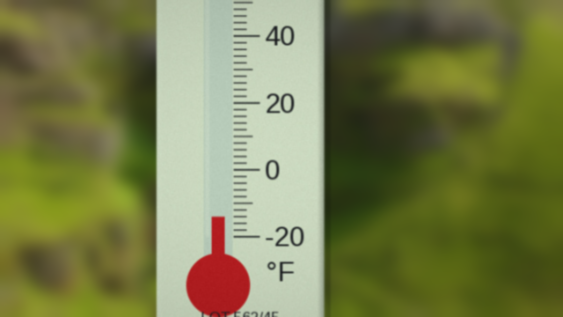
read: **-14** °F
